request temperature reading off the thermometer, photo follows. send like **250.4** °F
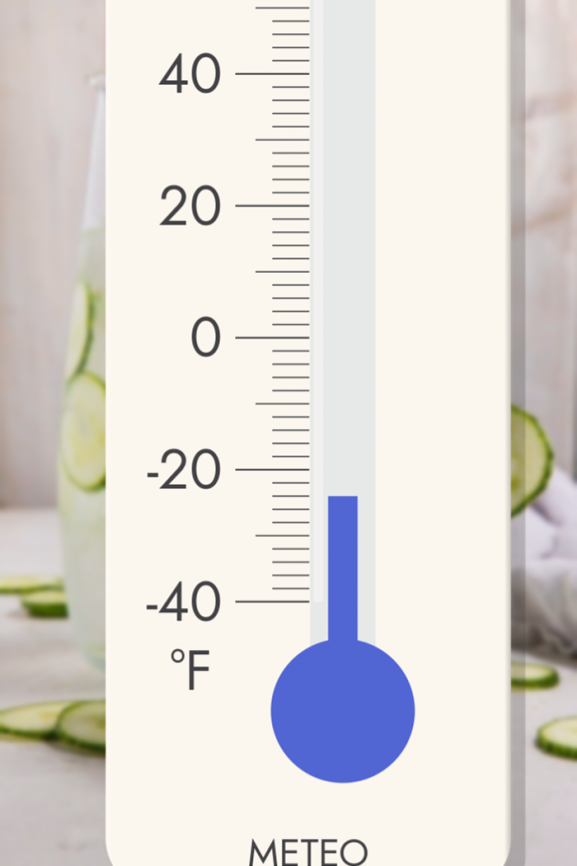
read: **-24** °F
